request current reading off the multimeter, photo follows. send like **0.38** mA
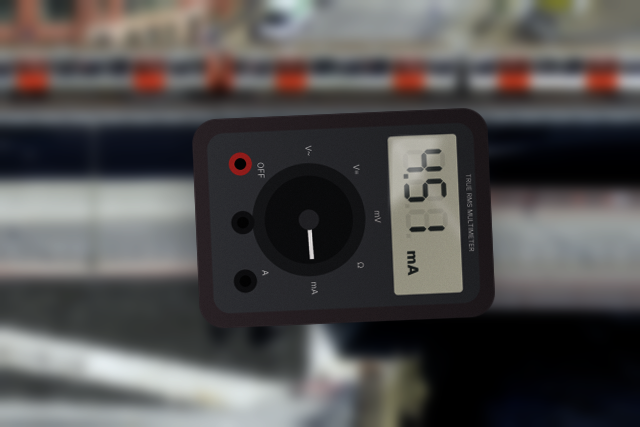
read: **4.51** mA
